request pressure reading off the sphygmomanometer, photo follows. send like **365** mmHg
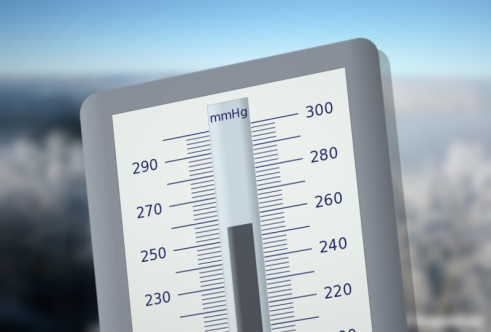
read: **256** mmHg
